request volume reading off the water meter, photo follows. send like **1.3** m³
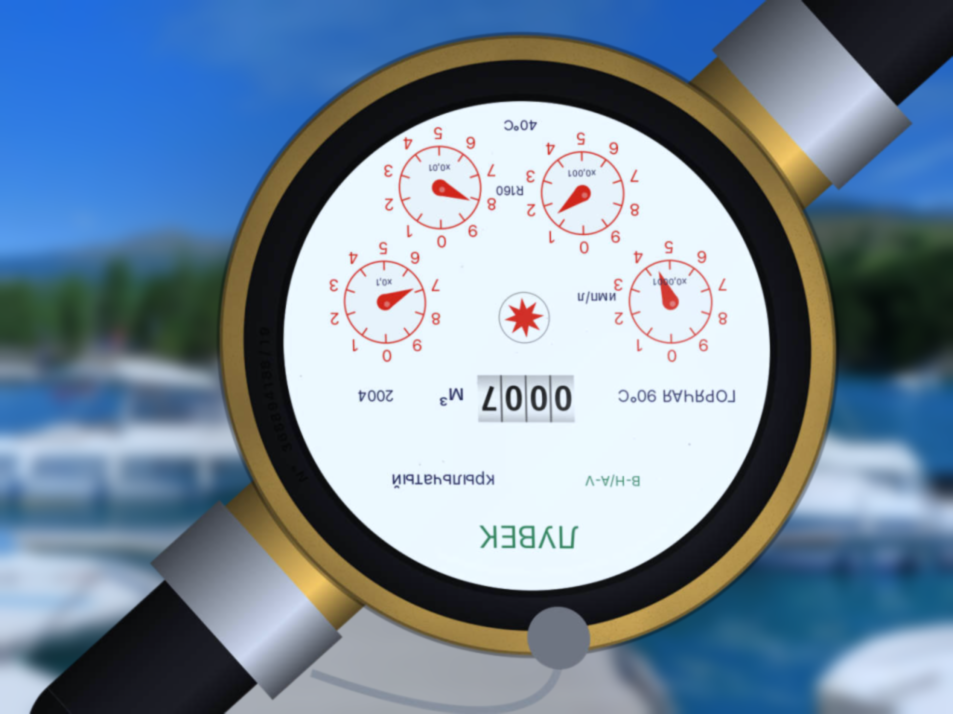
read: **7.6814** m³
